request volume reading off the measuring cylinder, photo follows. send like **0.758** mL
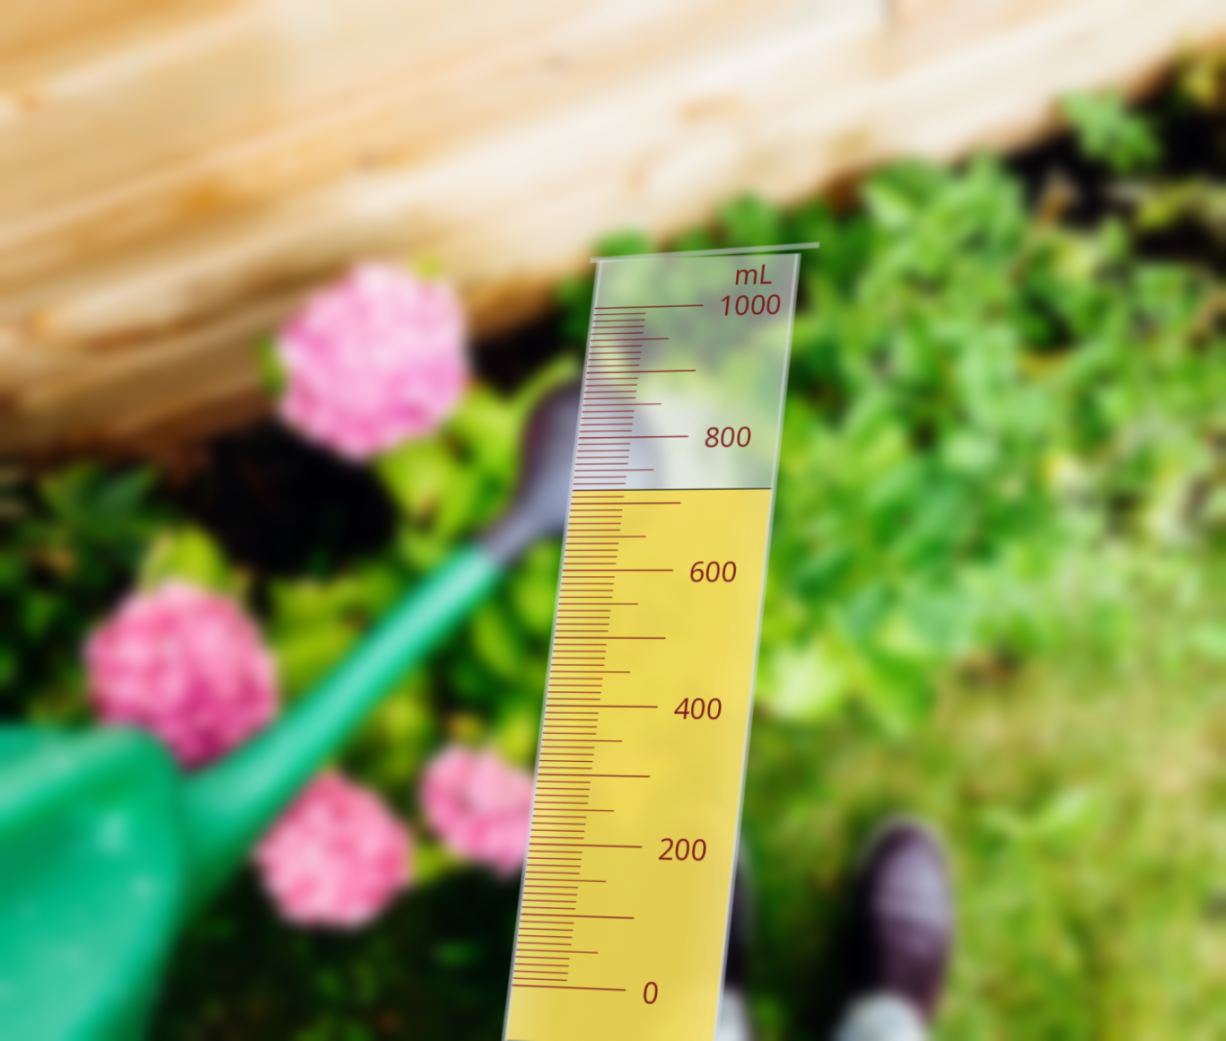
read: **720** mL
